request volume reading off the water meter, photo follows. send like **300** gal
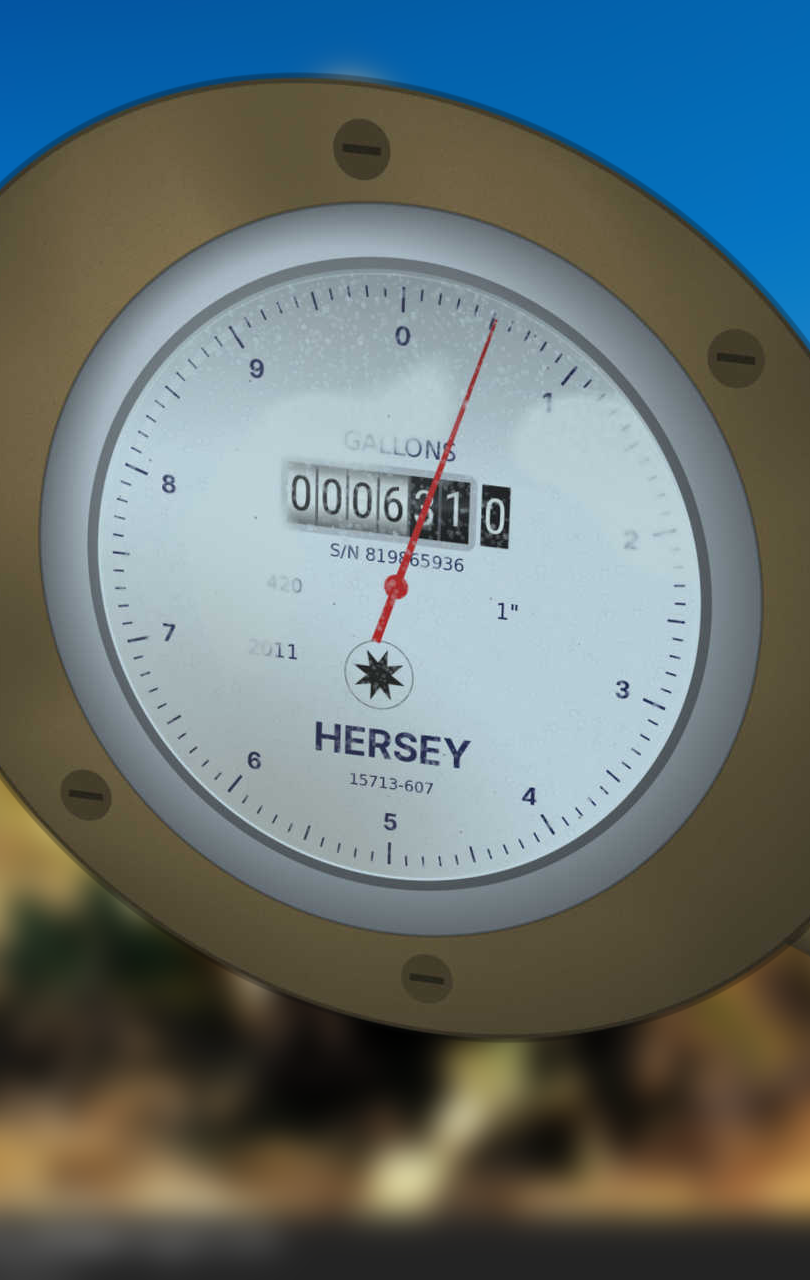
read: **6310.5** gal
